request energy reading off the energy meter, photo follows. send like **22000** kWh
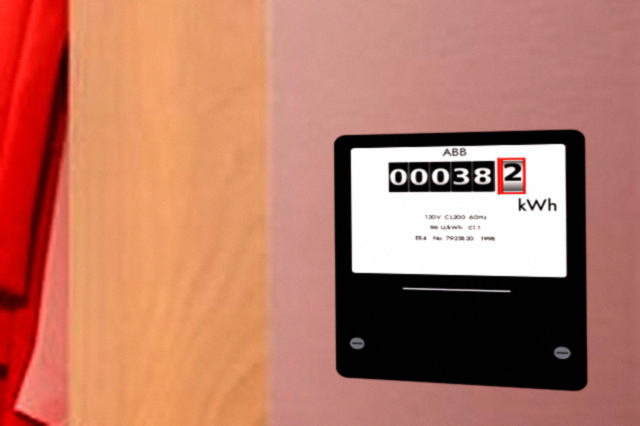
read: **38.2** kWh
